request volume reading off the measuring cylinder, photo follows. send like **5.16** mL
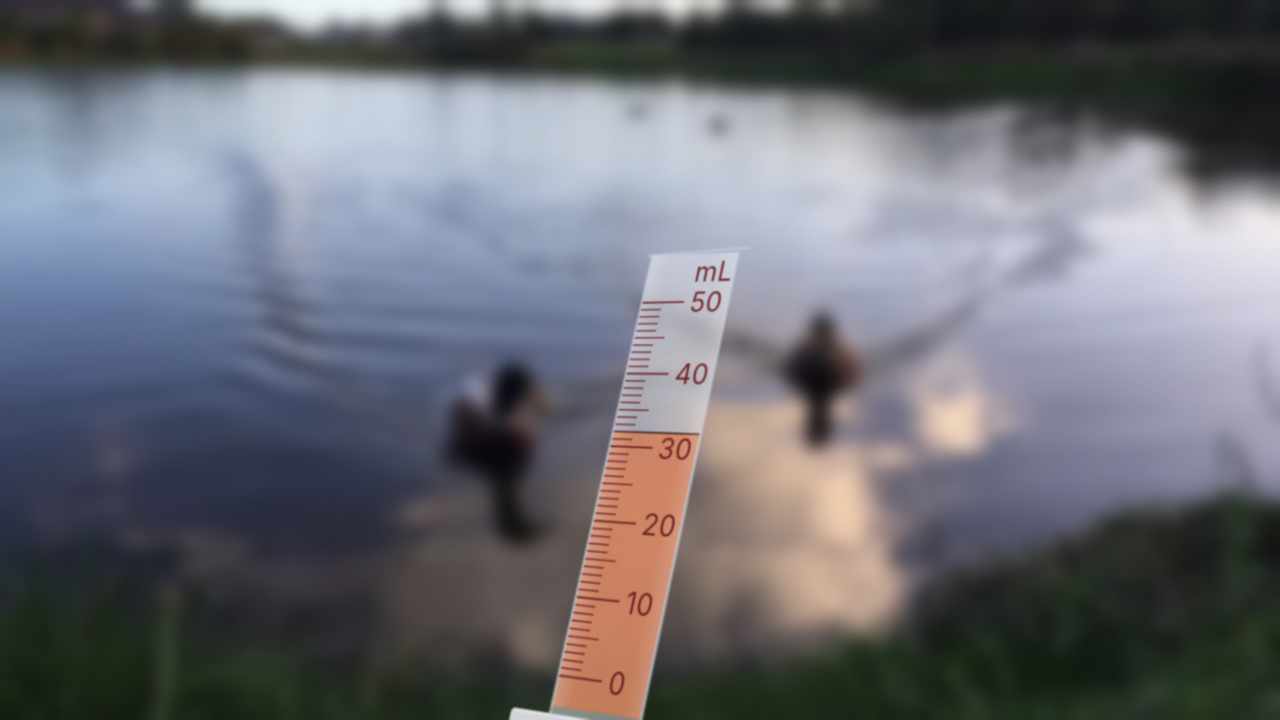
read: **32** mL
